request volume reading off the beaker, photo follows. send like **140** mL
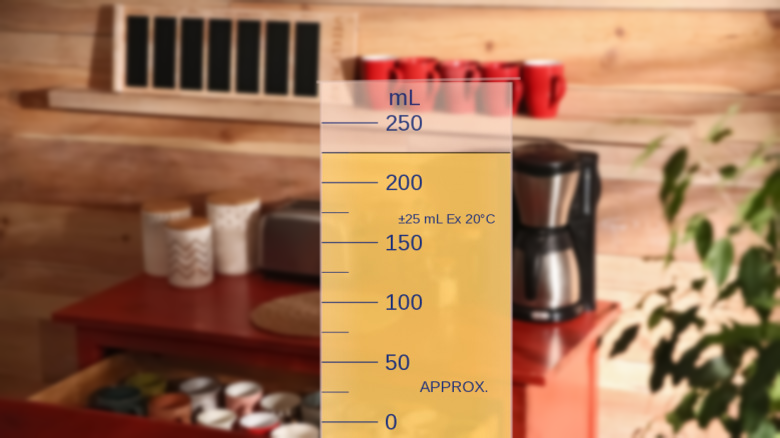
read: **225** mL
